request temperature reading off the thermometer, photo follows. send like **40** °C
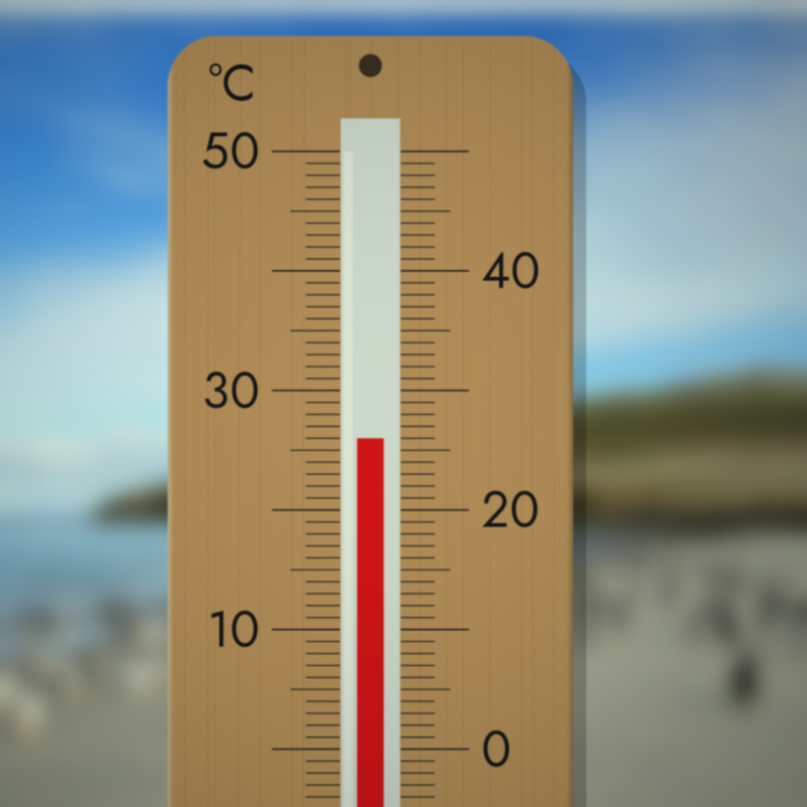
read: **26** °C
